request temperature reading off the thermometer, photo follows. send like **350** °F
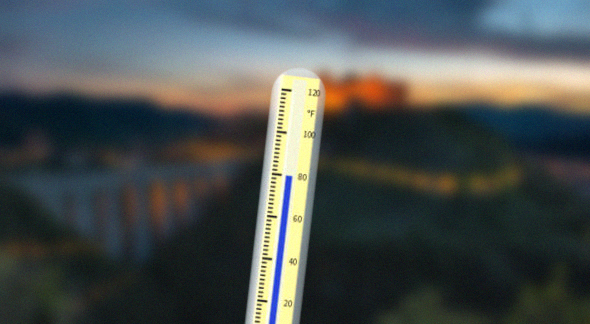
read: **80** °F
